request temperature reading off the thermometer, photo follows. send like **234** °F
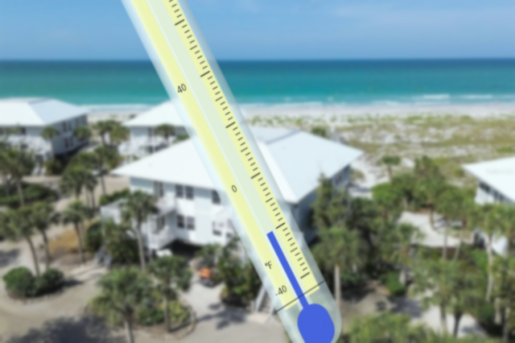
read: **-20** °F
